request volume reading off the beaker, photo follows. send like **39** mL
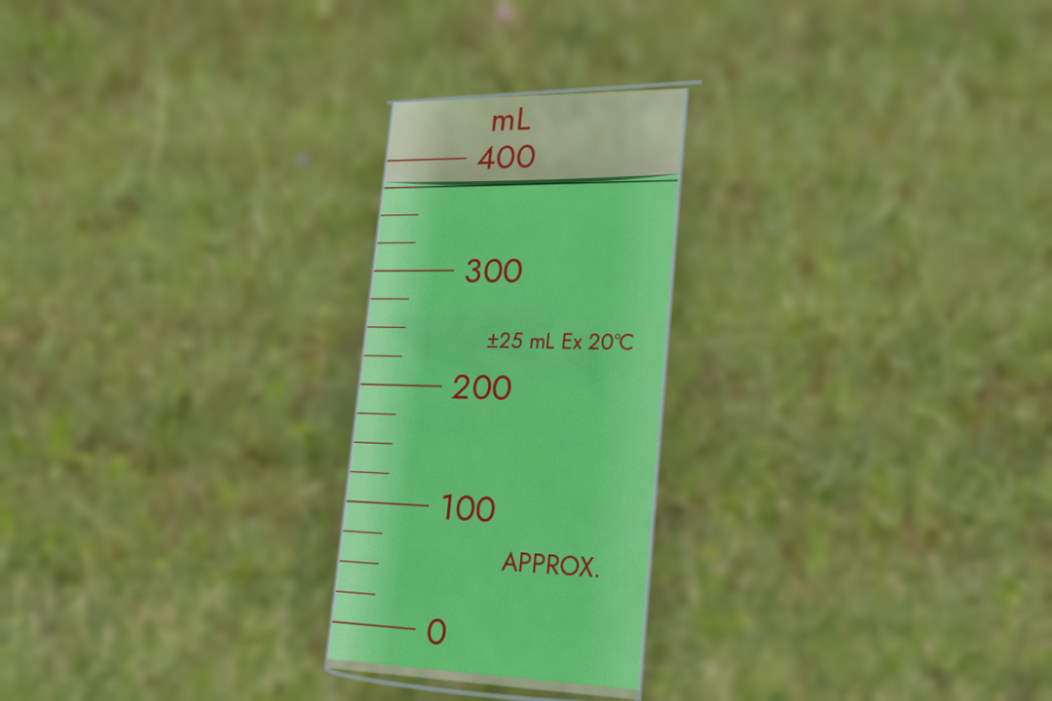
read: **375** mL
